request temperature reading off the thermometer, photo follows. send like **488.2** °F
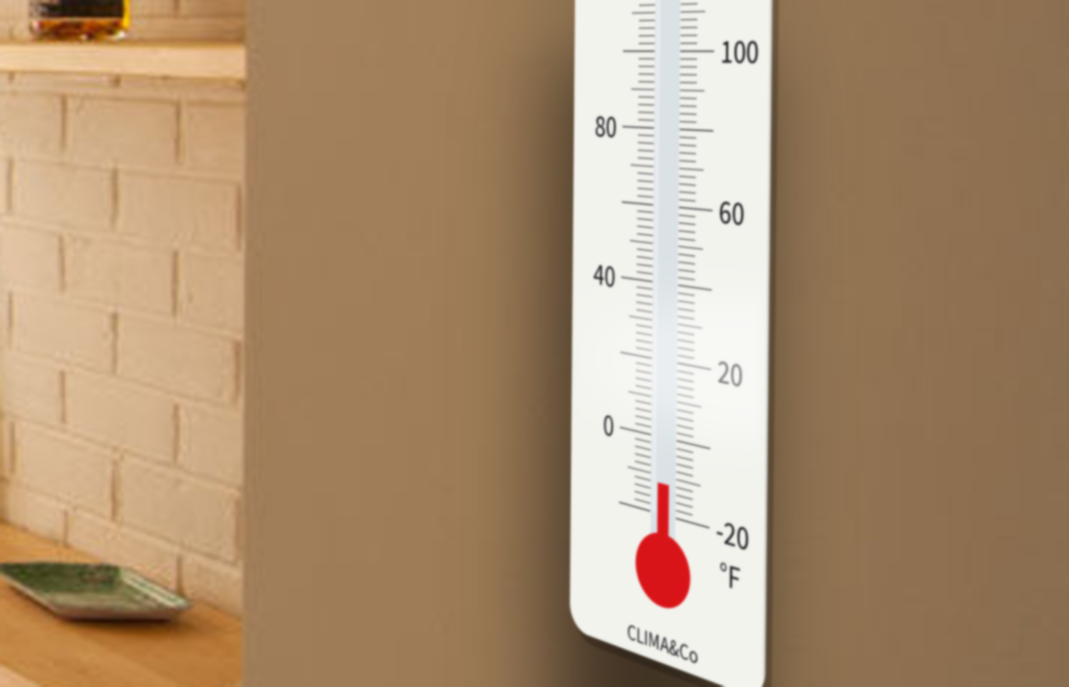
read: **-12** °F
